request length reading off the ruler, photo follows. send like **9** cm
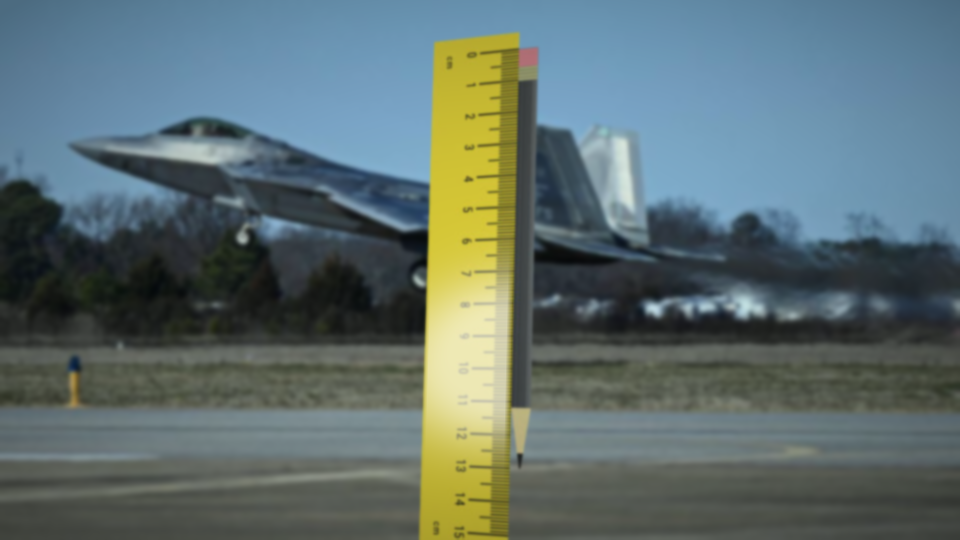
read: **13** cm
